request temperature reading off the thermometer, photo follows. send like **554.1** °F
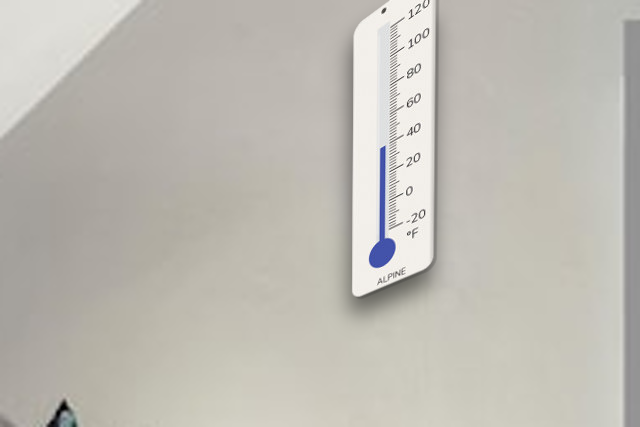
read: **40** °F
